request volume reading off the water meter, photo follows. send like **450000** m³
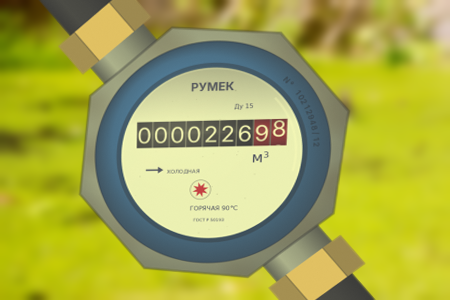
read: **226.98** m³
